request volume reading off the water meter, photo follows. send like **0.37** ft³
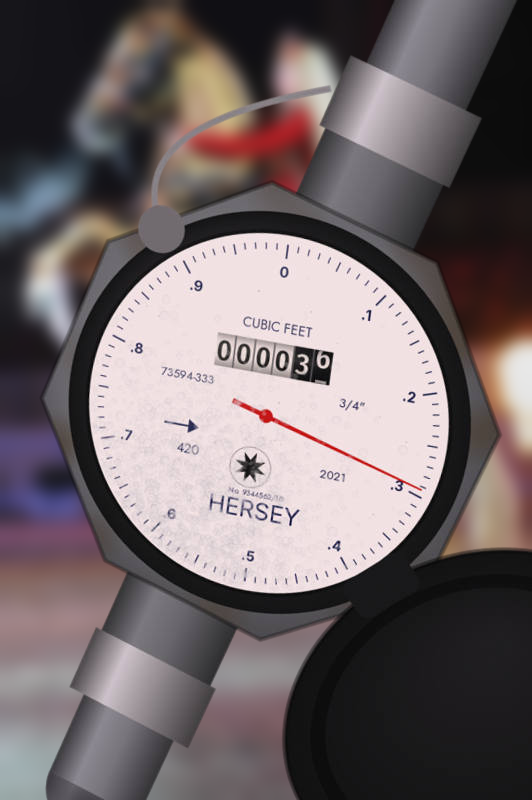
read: **36.29** ft³
